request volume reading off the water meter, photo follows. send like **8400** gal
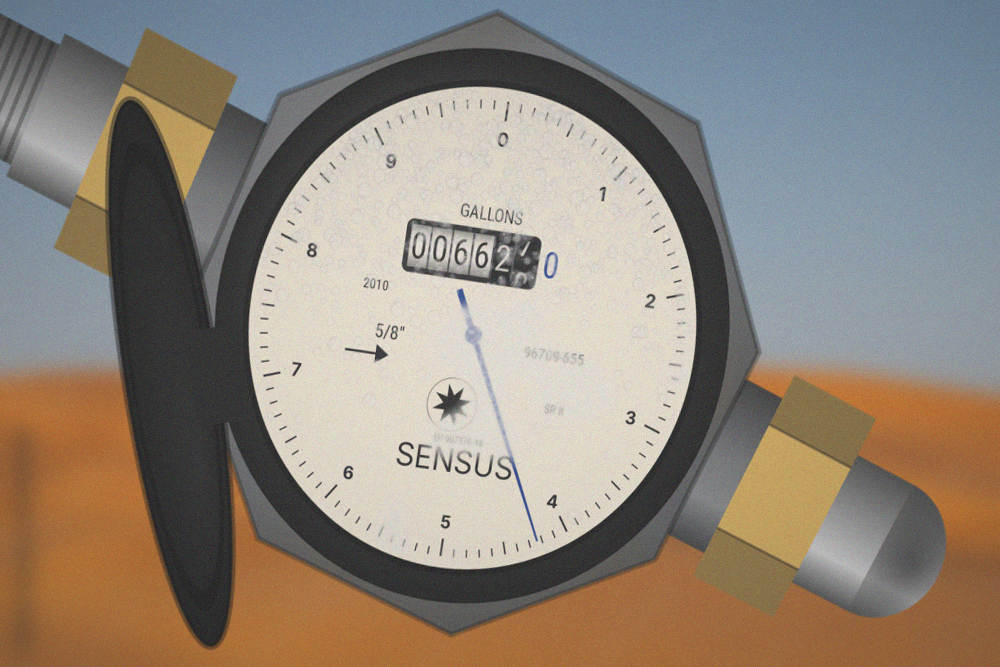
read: **66274.2** gal
